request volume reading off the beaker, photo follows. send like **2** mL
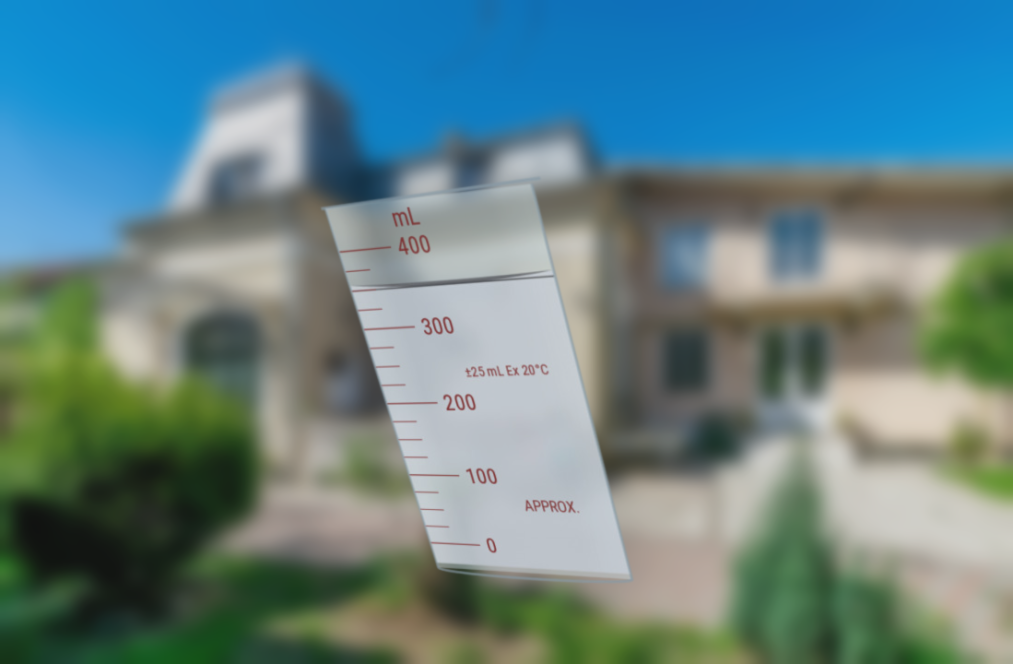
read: **350** mL
